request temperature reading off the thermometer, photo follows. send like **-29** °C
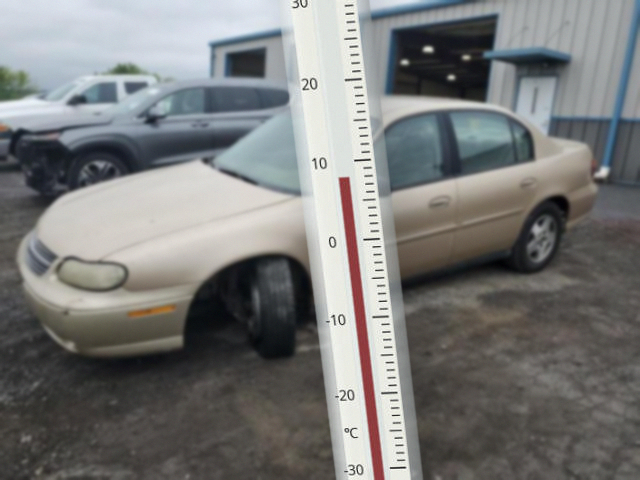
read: **8** °C
